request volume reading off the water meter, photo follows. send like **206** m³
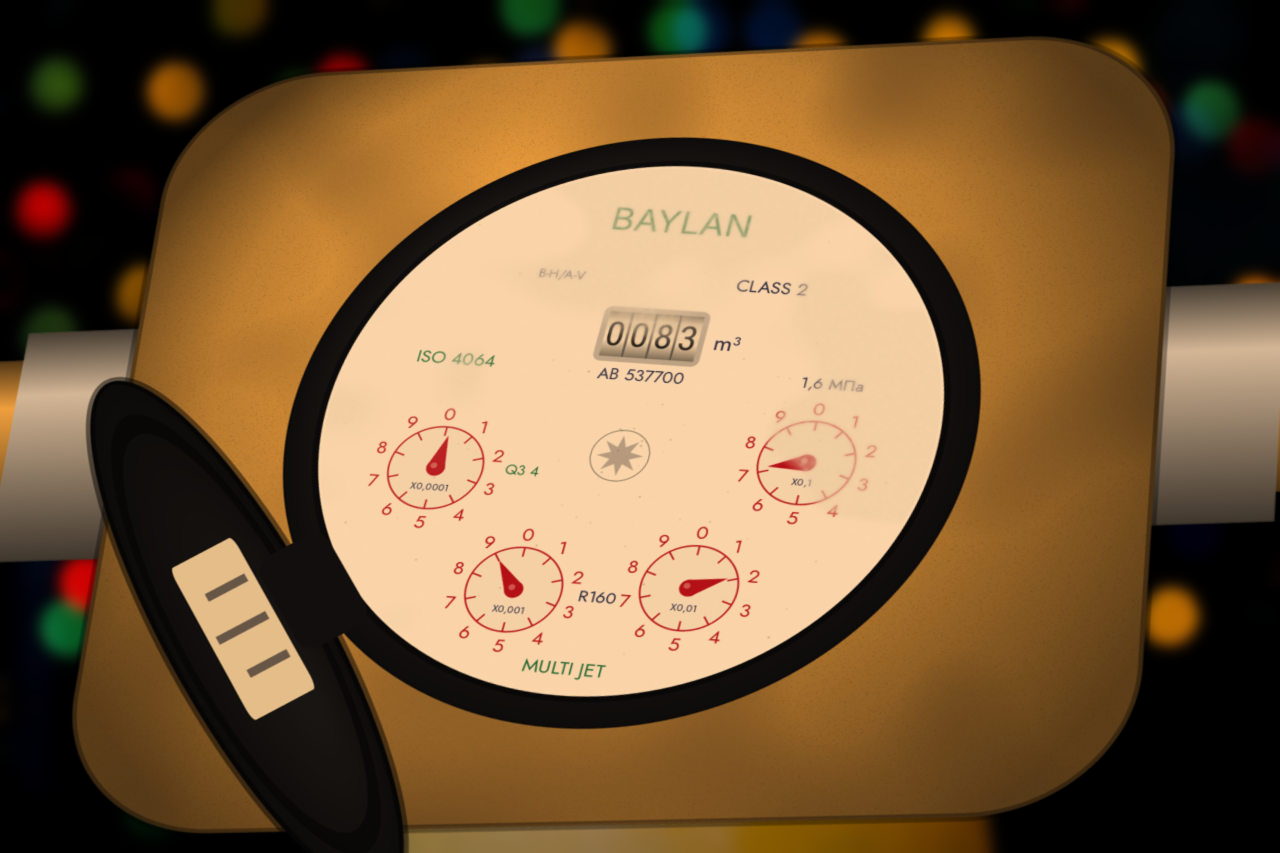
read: **83.7190** m³
